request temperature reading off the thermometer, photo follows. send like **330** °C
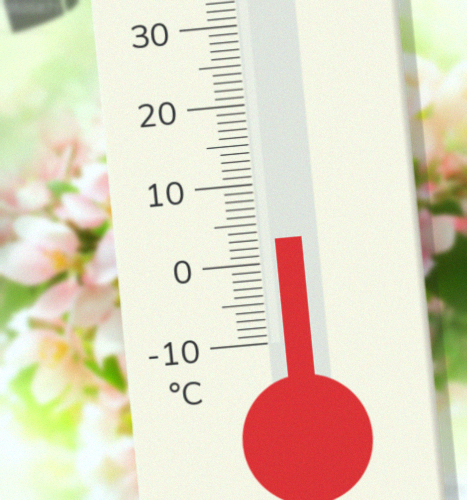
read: **3** °C
